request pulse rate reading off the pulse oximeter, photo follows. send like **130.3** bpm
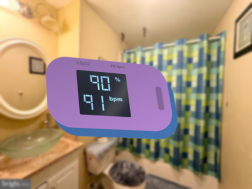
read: **91** bpm
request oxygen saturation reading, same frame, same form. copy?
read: **90** %
